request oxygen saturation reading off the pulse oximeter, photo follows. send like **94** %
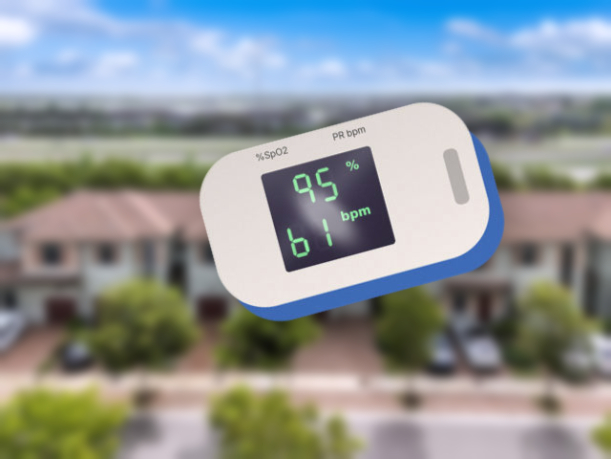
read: **95** %
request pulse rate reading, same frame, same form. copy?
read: **61** bpm
